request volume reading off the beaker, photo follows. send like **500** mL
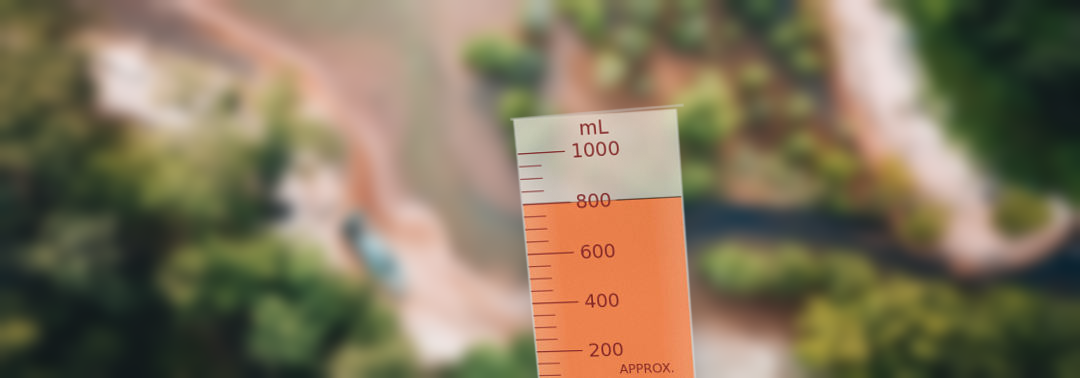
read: **800** mL
